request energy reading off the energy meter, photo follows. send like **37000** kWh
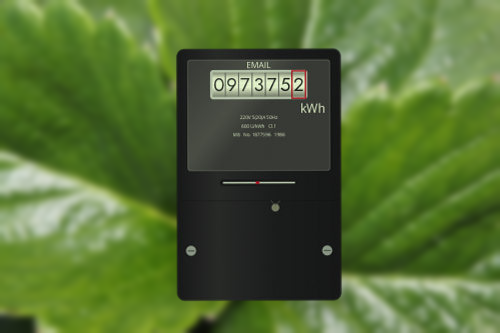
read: **97375.2** kWh
